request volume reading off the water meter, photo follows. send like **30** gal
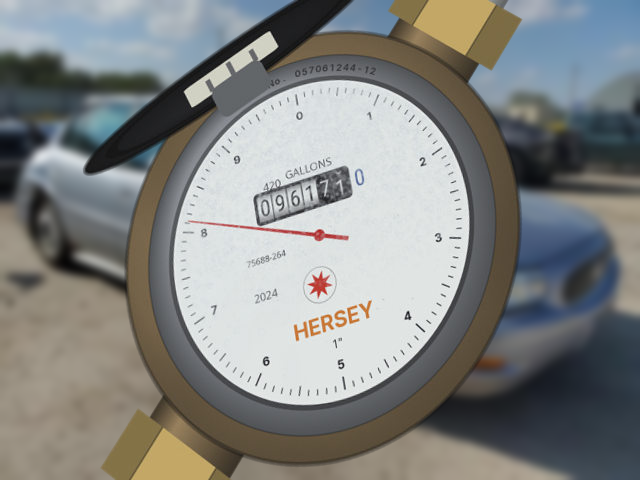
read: **961708.1** gal
